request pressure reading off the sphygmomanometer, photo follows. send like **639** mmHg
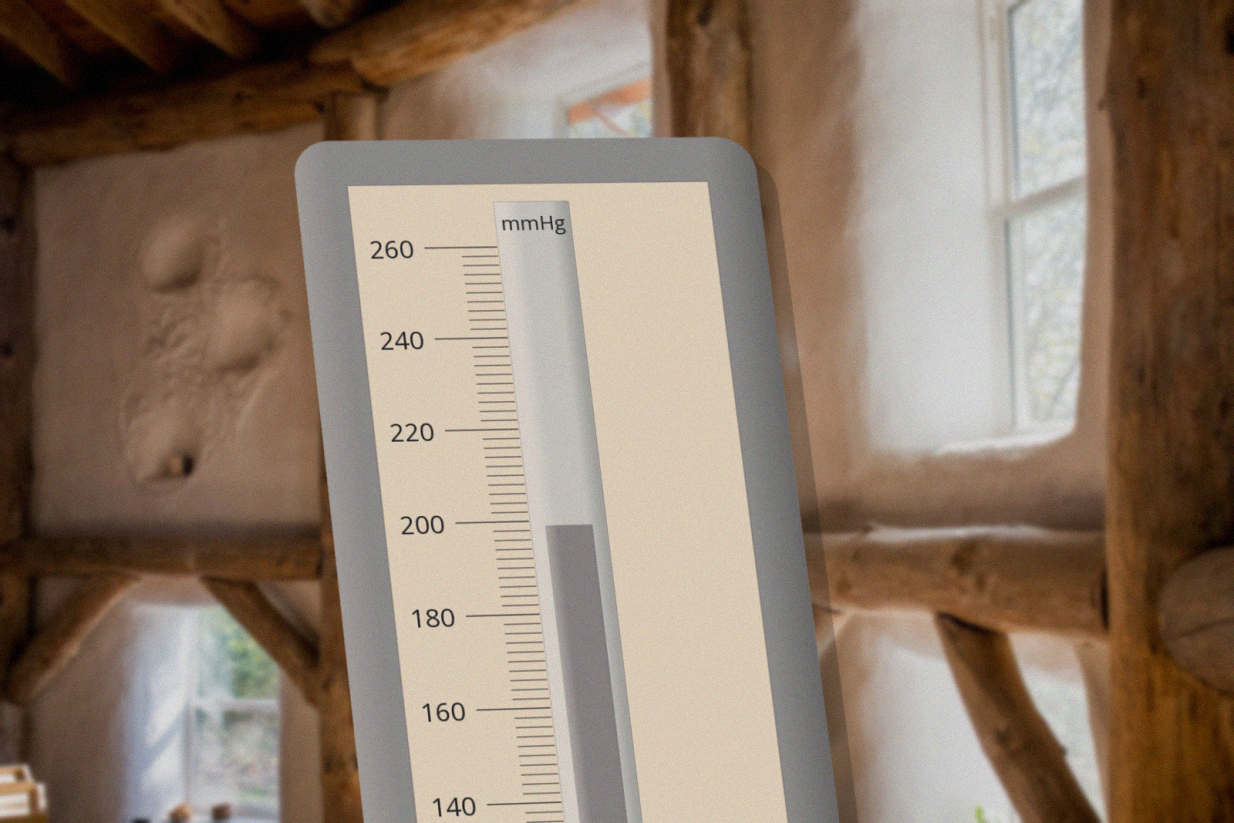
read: **199** mmHg
